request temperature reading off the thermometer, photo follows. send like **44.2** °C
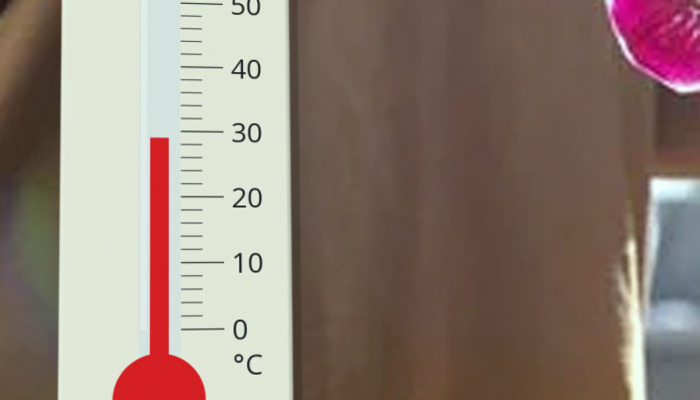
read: **29** °C
